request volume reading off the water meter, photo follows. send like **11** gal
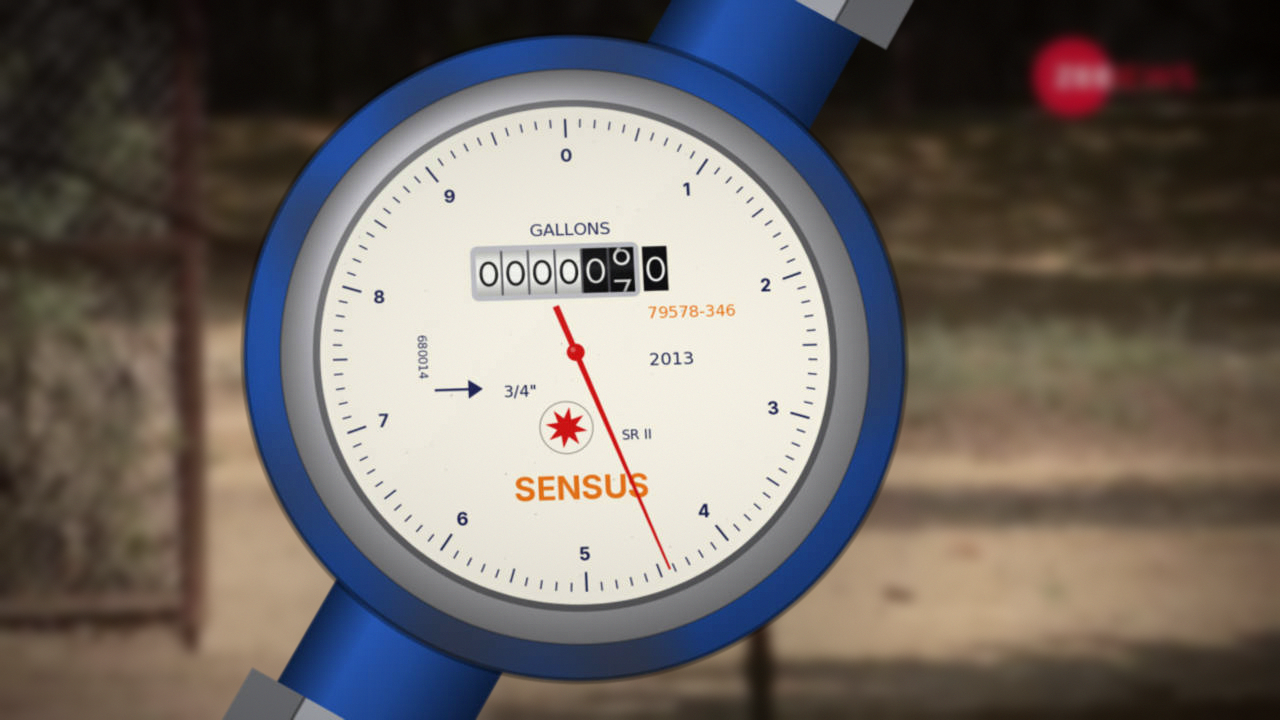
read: **64.4** gal
